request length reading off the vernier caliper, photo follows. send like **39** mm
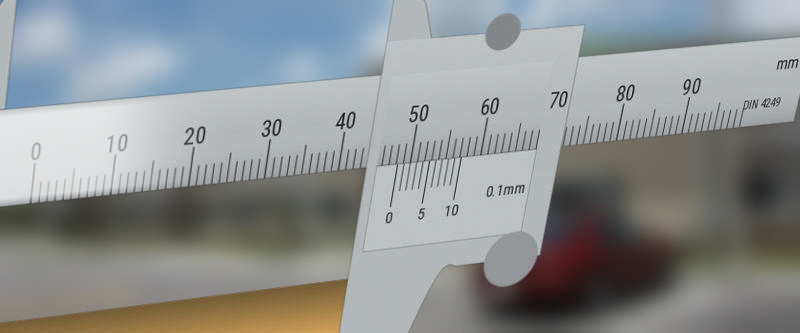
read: **48.2** mm
